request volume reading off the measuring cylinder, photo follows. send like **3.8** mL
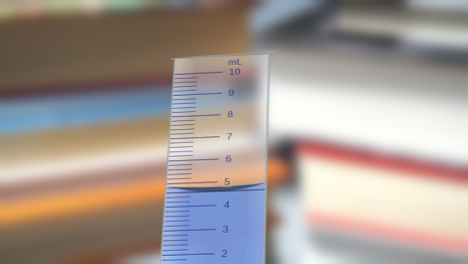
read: **4.6** mL
